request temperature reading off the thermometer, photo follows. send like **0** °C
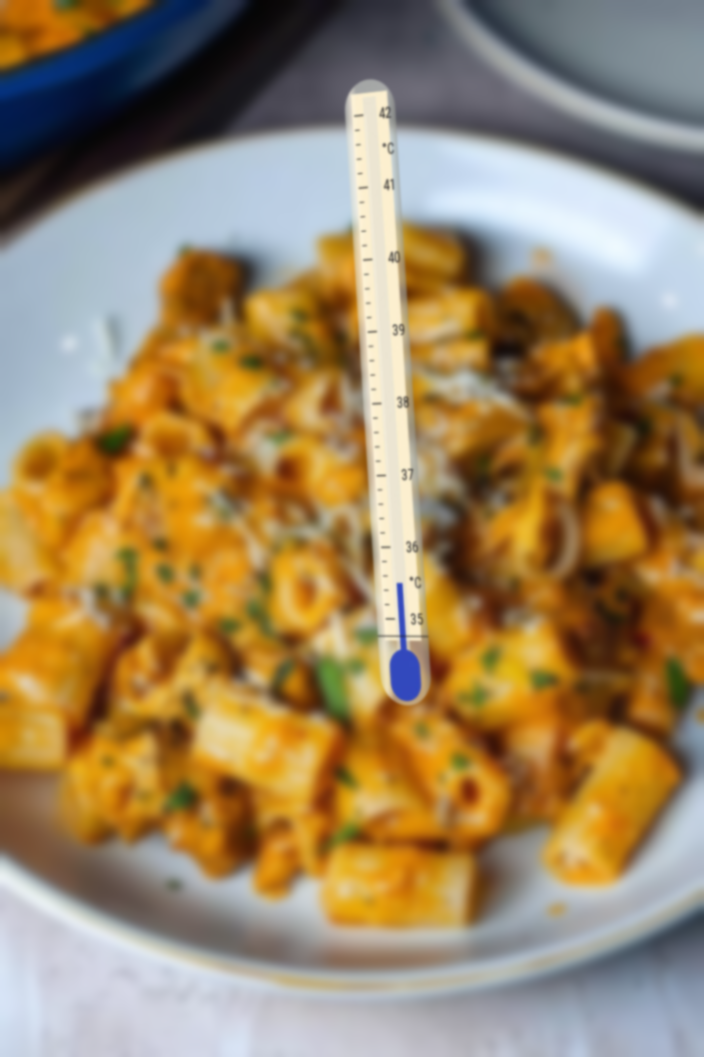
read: **35.5** °C
